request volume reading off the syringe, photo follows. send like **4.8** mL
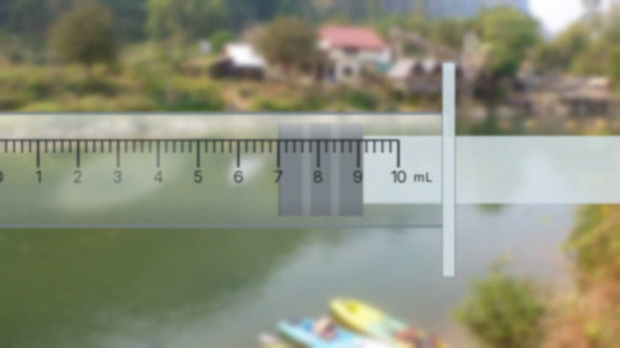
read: **7** mL
